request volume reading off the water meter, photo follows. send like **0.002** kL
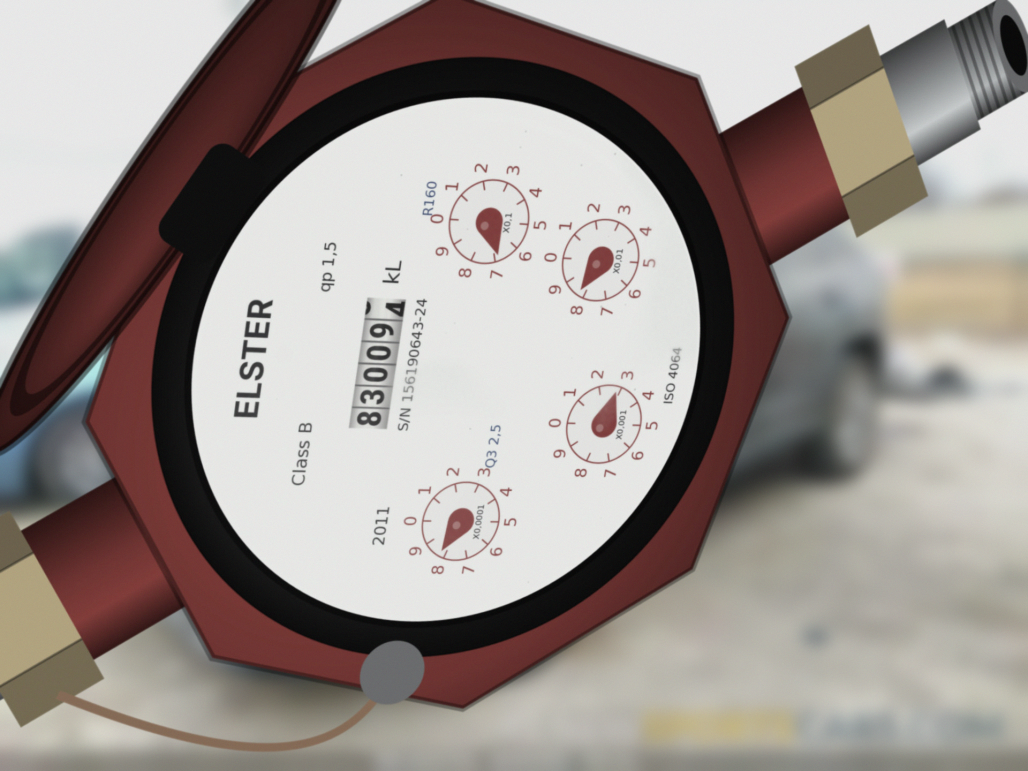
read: **830093.6828** kL
